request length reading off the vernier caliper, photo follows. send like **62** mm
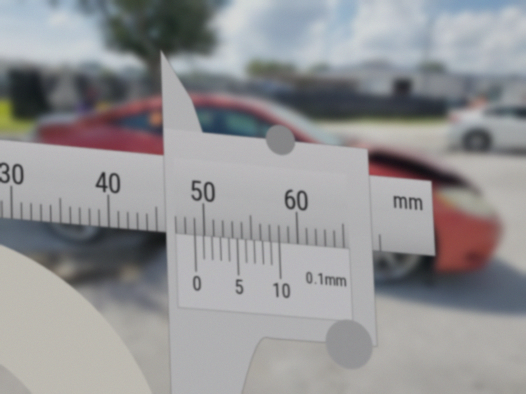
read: **49.0** mm
